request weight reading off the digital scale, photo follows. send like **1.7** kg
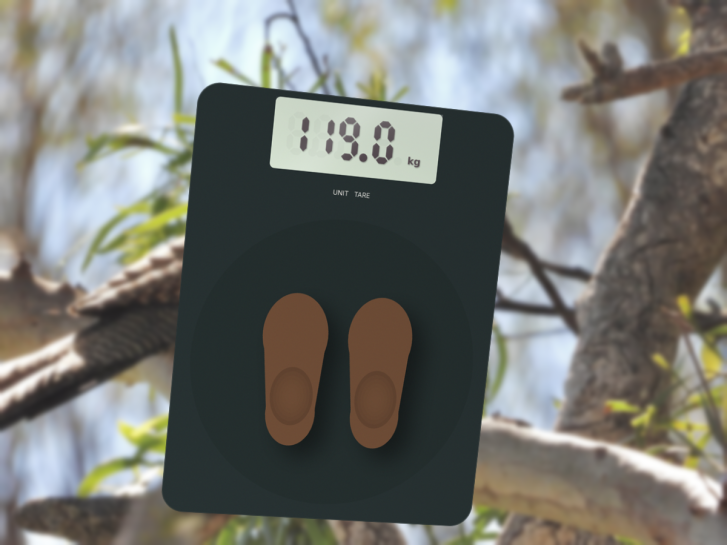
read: **119.0** kg
